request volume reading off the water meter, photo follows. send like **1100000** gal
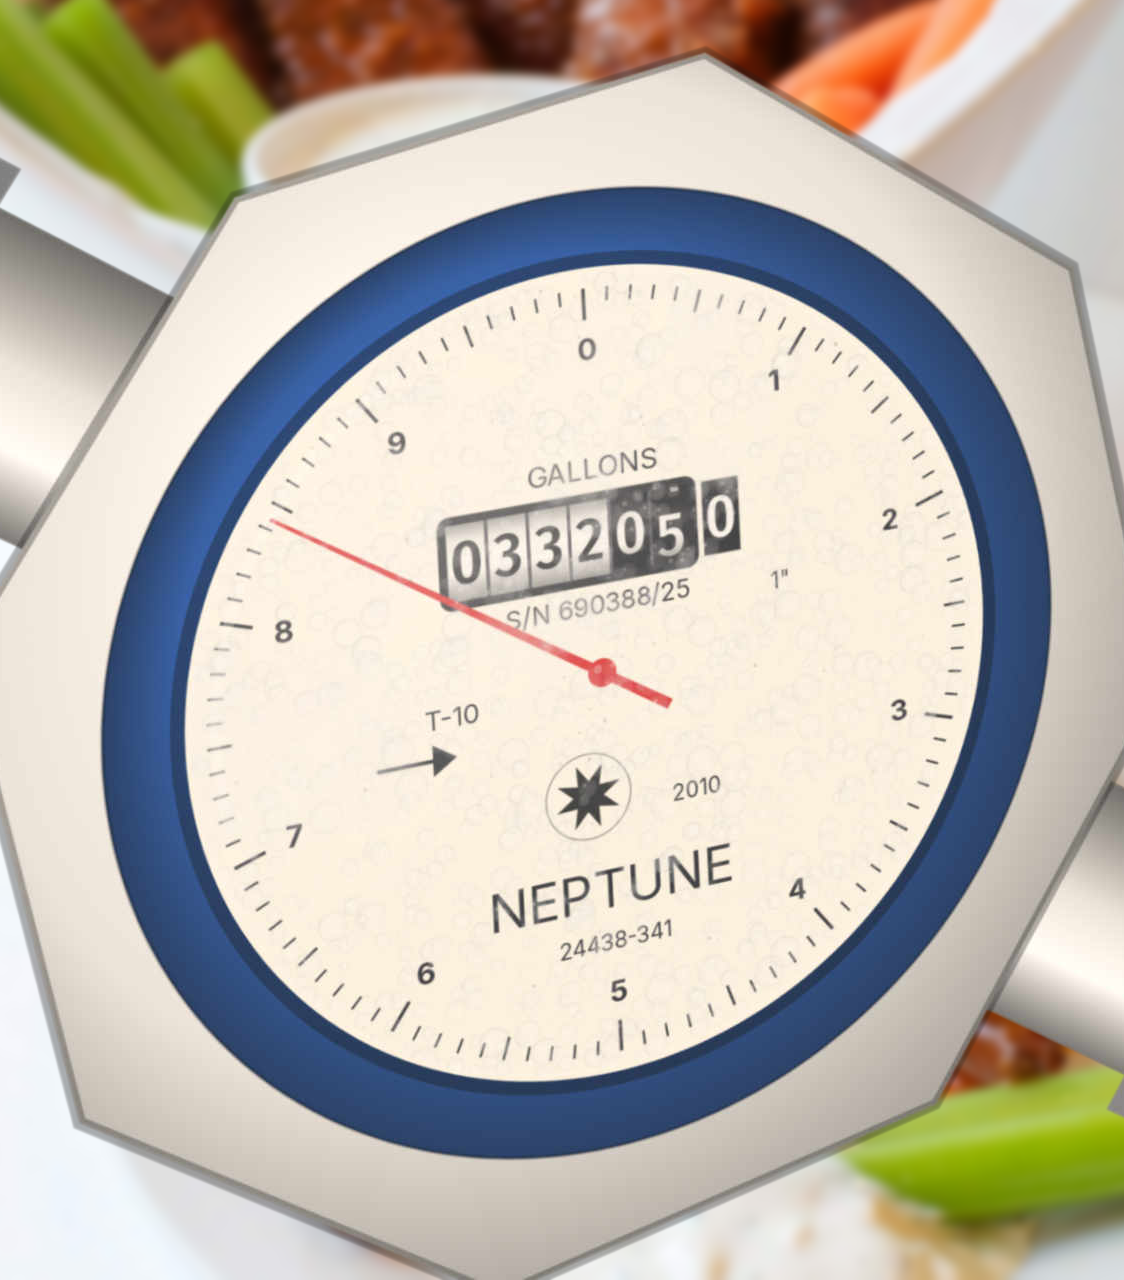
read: **332048.4** gal
